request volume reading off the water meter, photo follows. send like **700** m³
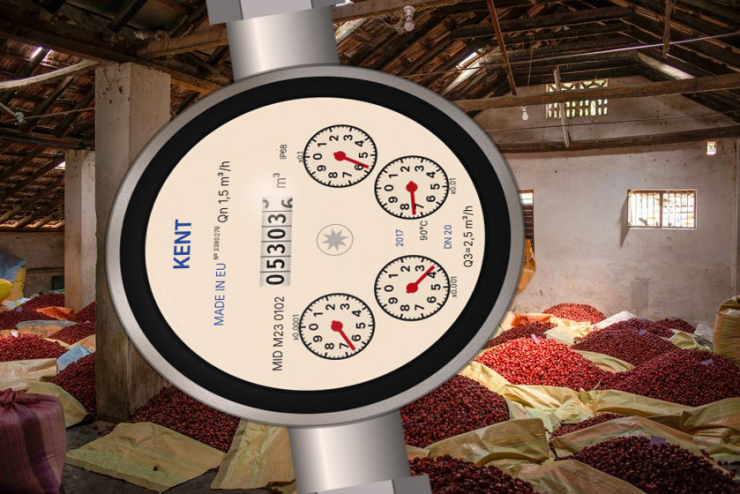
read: **53035.5736** m³
